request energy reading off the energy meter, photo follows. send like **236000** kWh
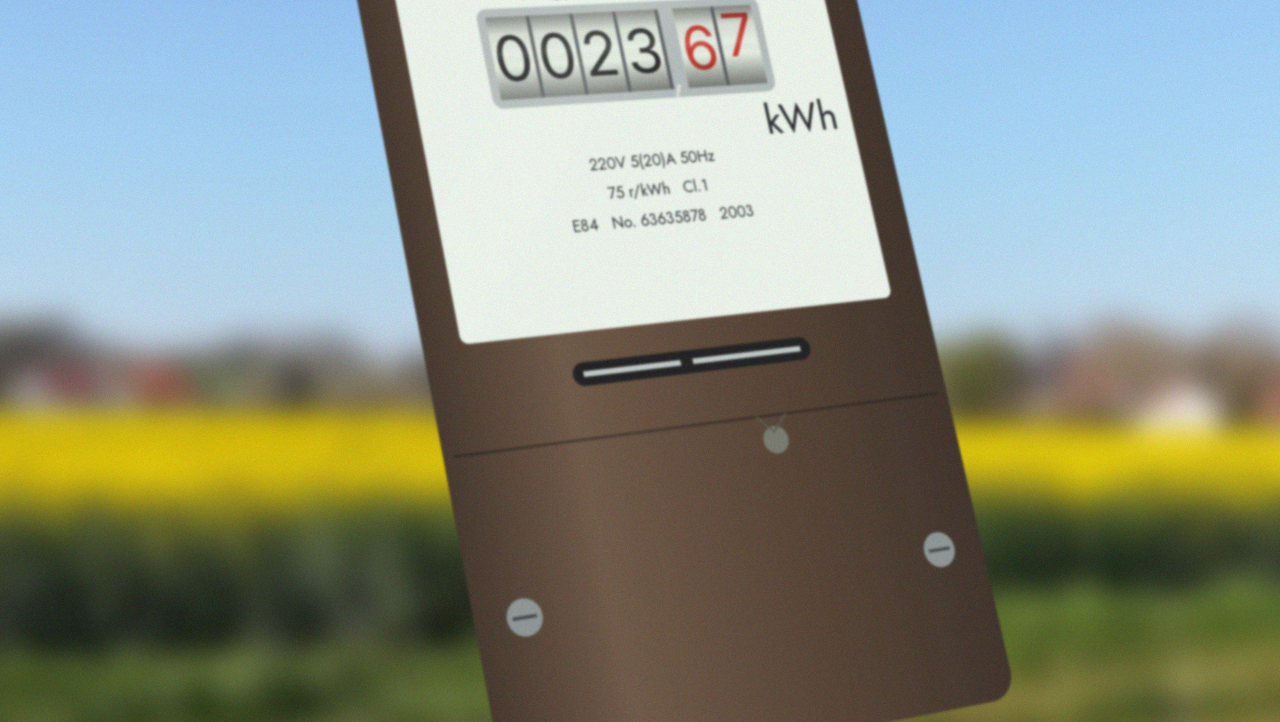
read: **23.67** kWh
